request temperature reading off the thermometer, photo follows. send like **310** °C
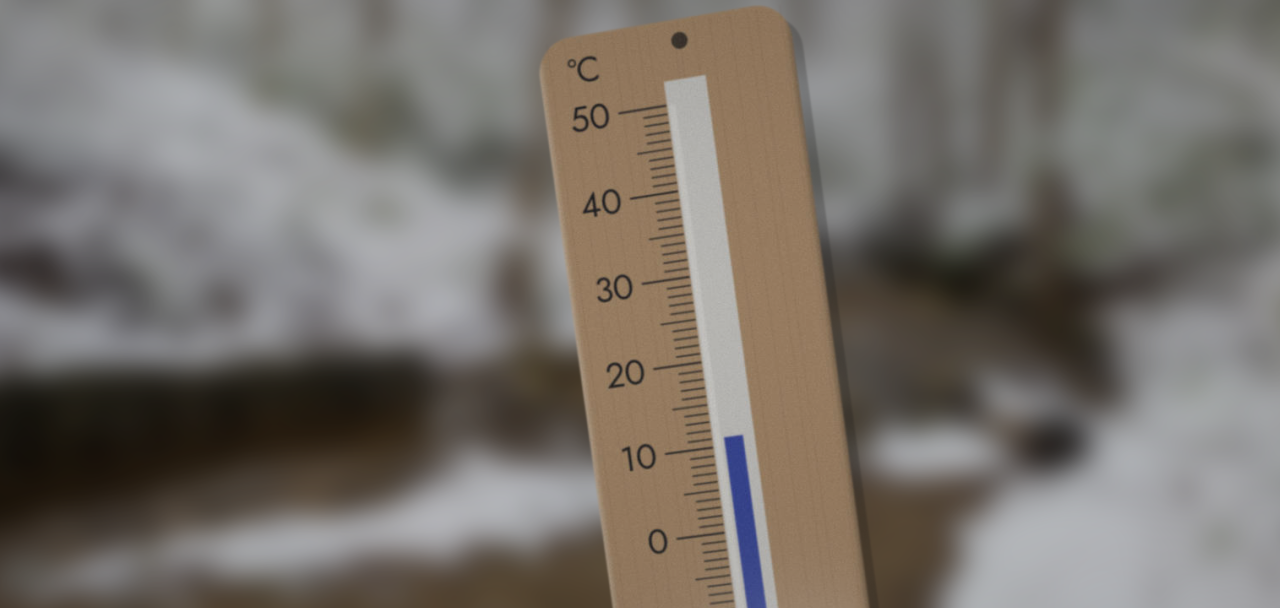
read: **11** °C
